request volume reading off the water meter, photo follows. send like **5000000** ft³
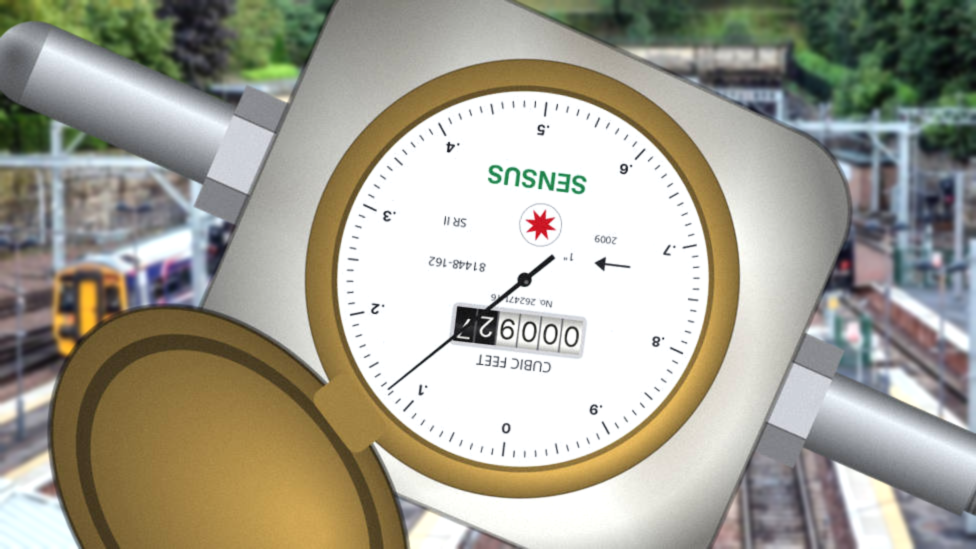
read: **927.12** ft³
